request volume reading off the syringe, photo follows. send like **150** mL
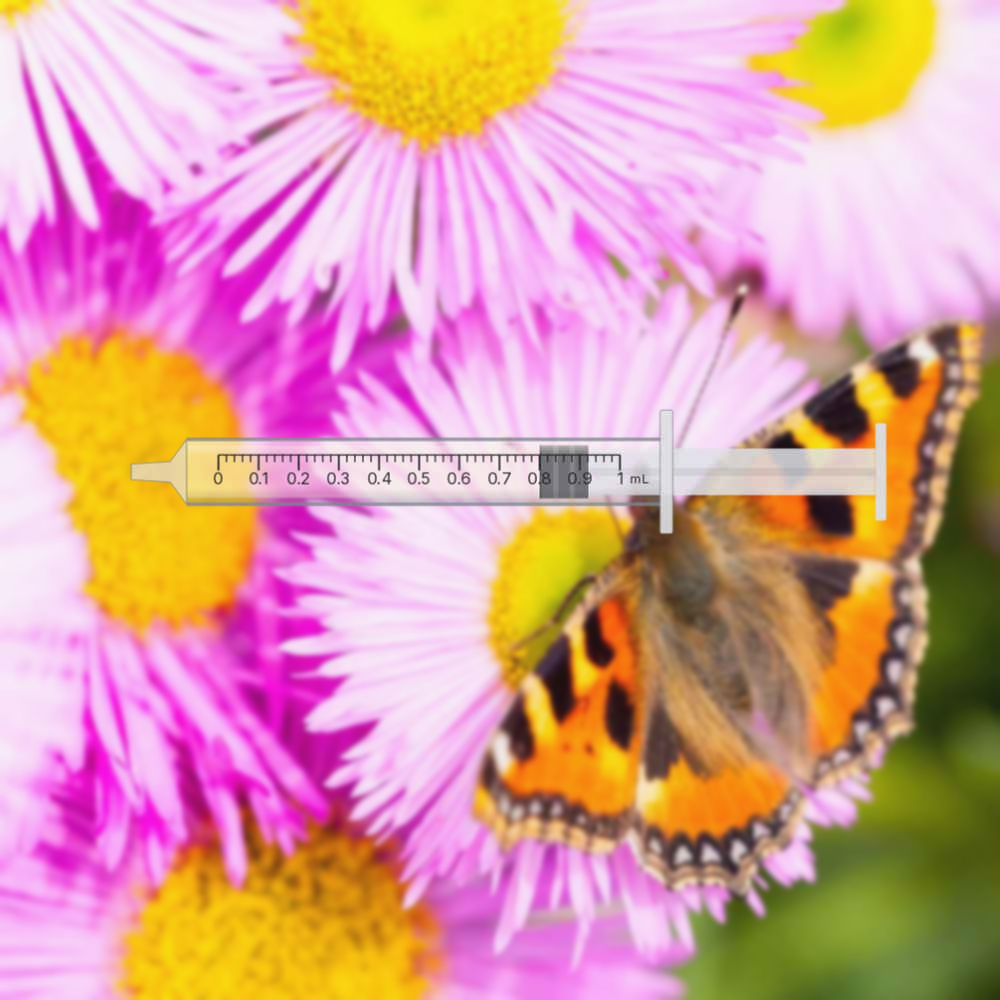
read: **0.8** mL
